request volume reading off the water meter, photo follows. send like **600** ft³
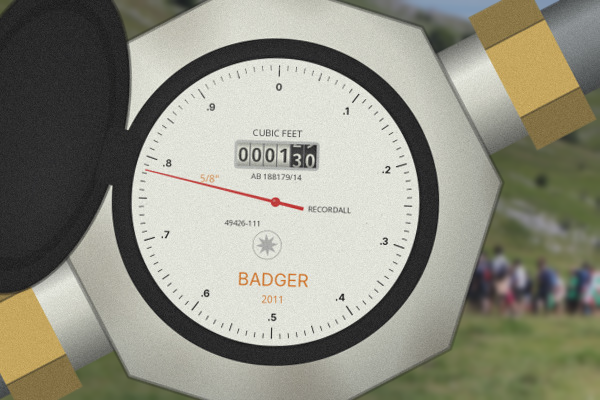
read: **129.78** ft³
